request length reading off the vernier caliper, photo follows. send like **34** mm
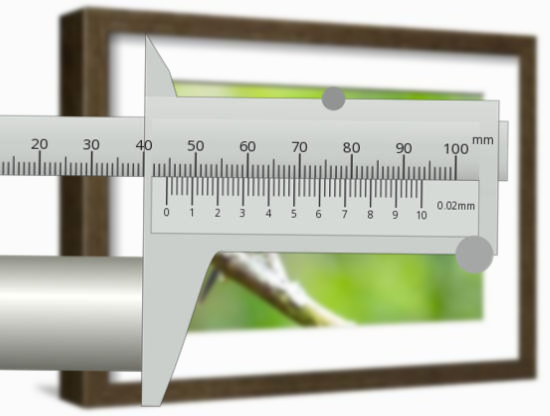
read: **44.5** mm
